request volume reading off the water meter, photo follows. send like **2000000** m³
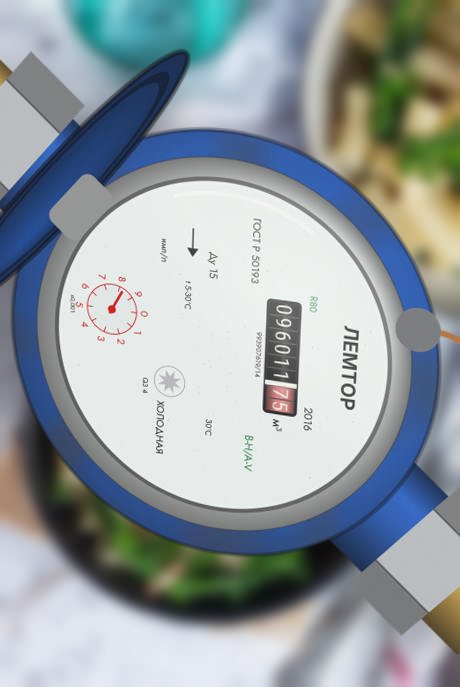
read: **96011.758** m³
